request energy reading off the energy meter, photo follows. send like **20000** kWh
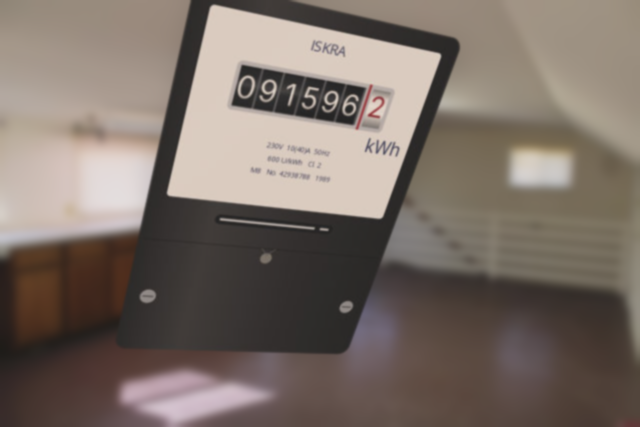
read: **91596.2** kWh
